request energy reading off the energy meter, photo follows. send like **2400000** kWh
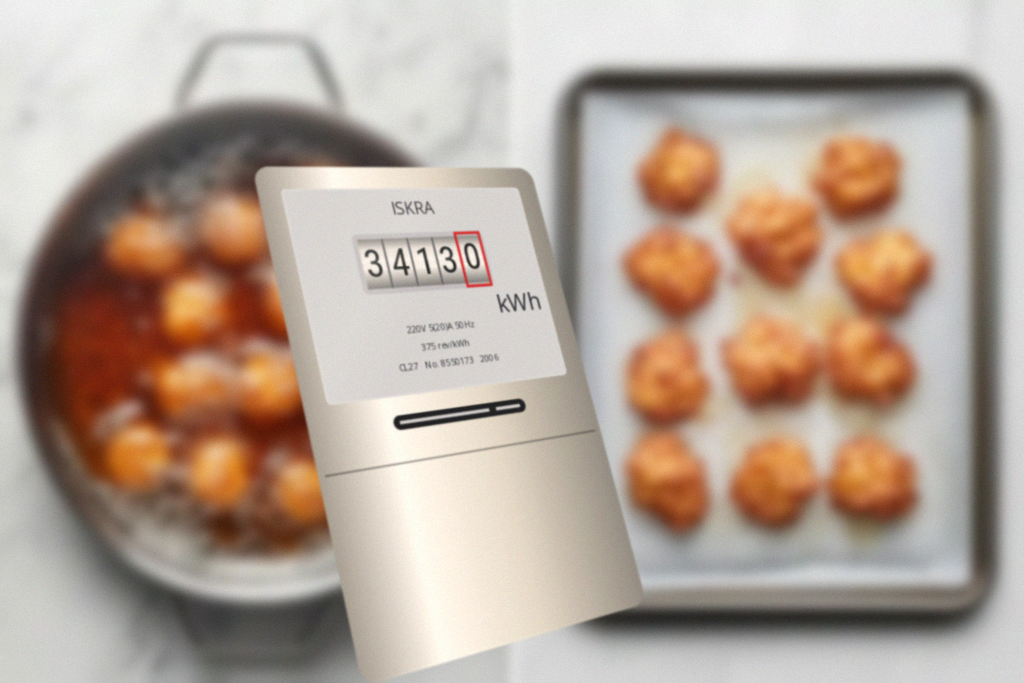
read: **3413.0** kWh
